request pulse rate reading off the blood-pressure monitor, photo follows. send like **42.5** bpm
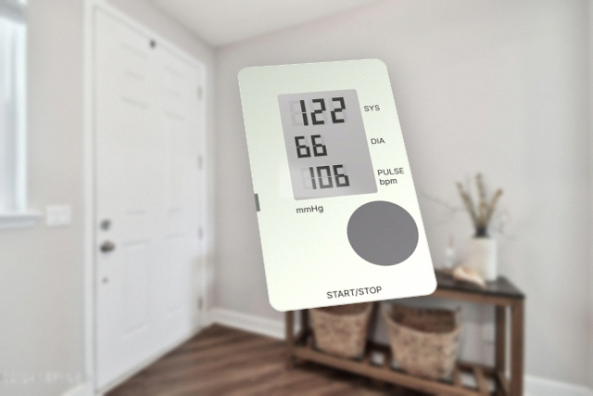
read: **106** bpm
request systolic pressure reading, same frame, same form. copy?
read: **122** mmHg
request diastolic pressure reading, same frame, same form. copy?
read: **66** mmHg
